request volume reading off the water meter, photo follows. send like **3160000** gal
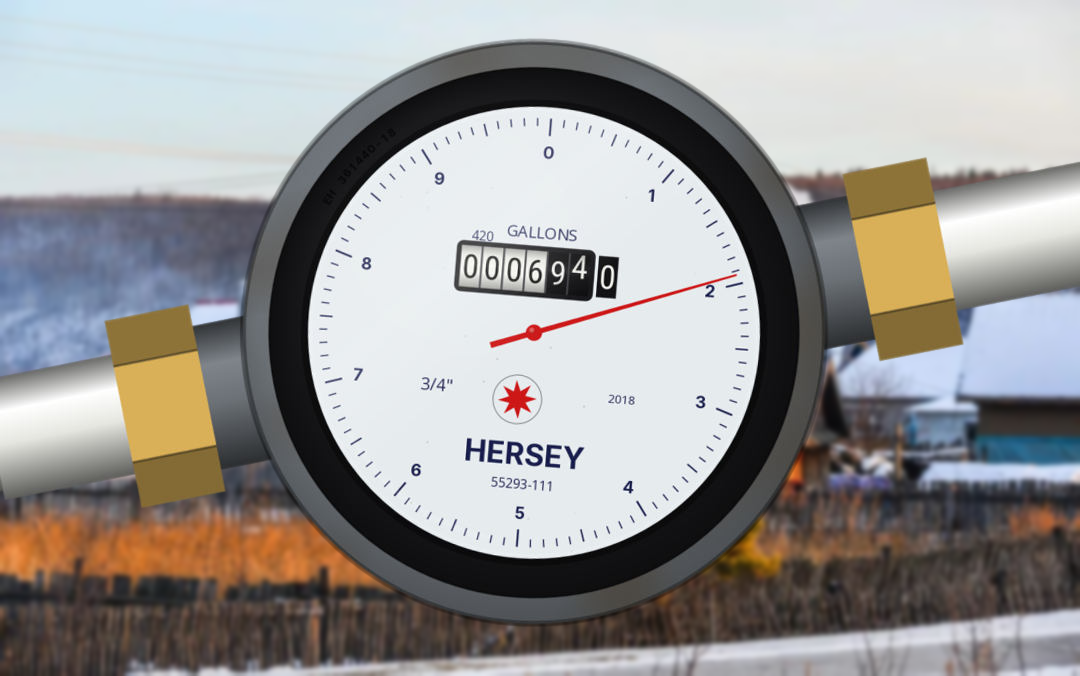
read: **6941.9** gal
